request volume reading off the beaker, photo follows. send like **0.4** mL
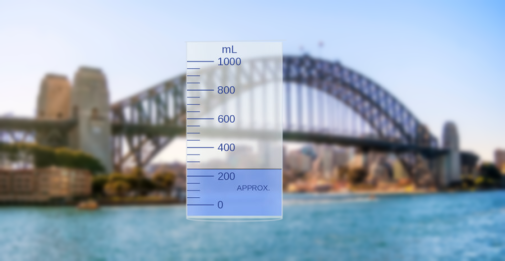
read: **250** mL
